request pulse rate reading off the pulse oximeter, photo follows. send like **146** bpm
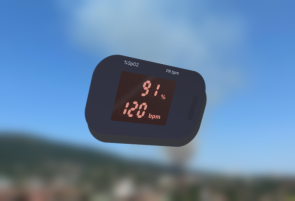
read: **120** bpm
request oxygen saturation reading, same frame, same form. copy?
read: **91** %
